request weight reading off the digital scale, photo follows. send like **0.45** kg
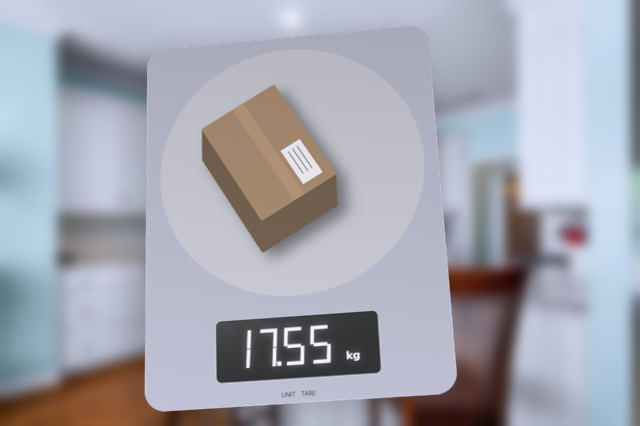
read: **17.55** kg
